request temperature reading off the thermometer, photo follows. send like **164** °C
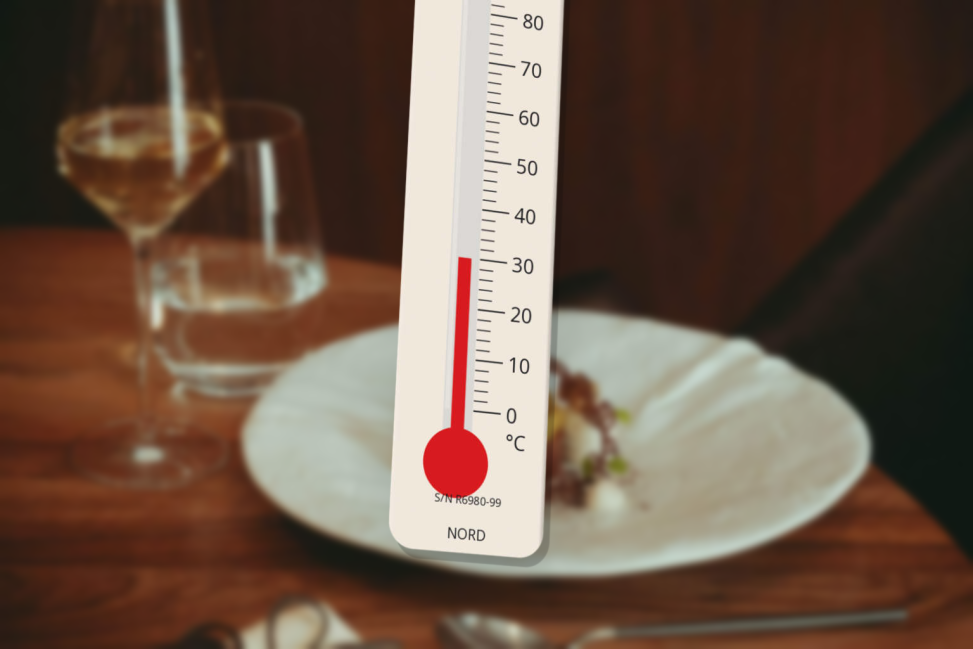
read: **30** °C
